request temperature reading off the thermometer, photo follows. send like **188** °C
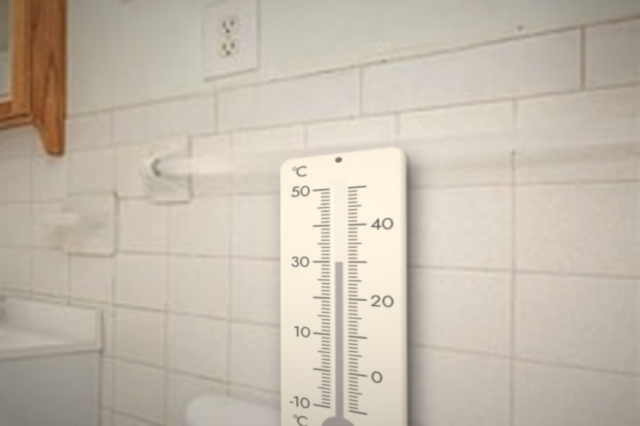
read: **30** °C
